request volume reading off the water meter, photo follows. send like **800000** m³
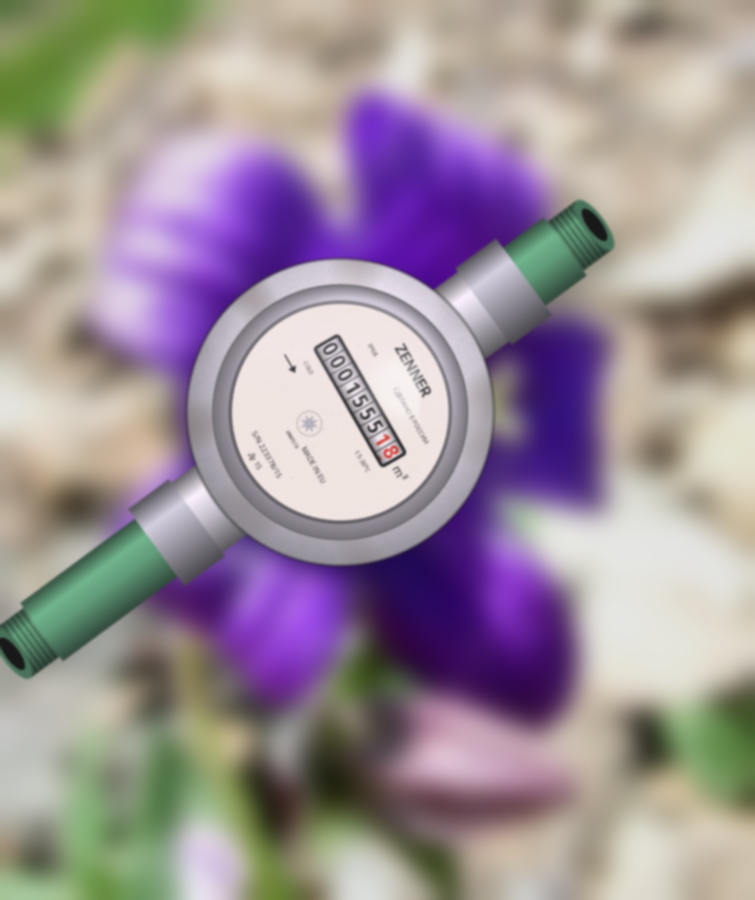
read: **1555.18** m³
